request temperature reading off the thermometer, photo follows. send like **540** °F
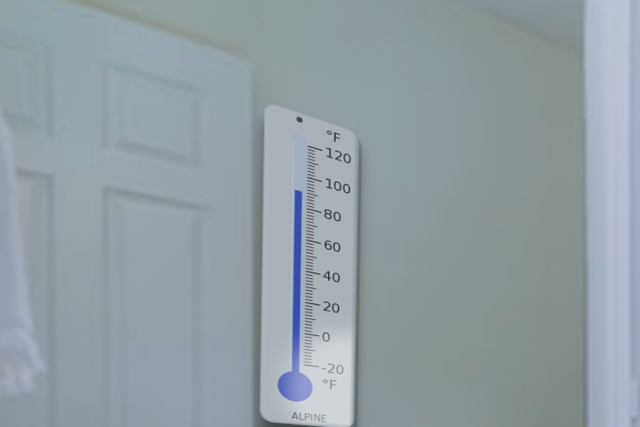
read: **90** °F
